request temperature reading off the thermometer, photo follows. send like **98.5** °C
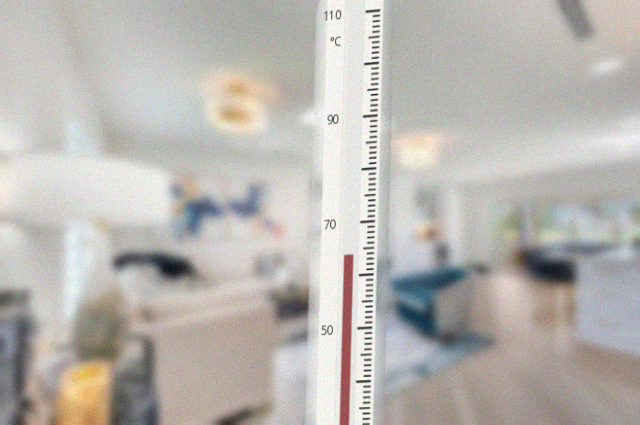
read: **64** °C
